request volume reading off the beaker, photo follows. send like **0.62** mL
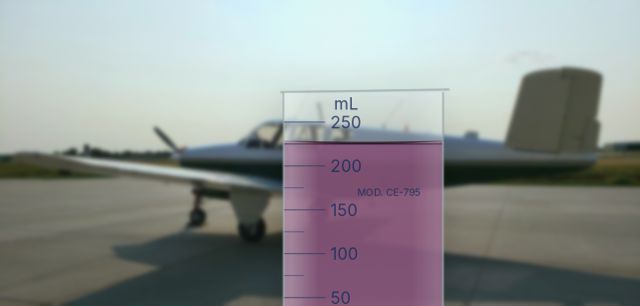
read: **225** mL
